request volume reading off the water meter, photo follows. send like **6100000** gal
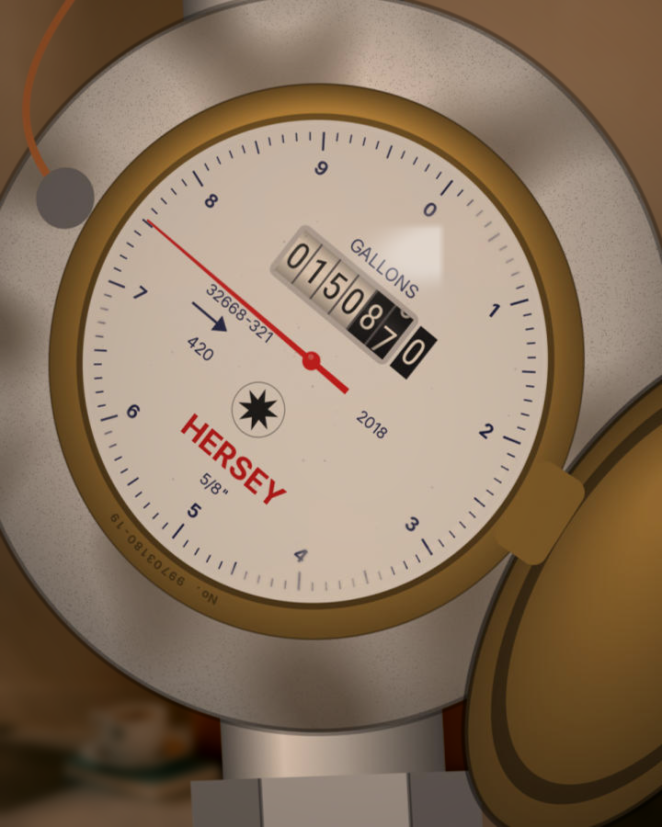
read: **150867.5** gal
